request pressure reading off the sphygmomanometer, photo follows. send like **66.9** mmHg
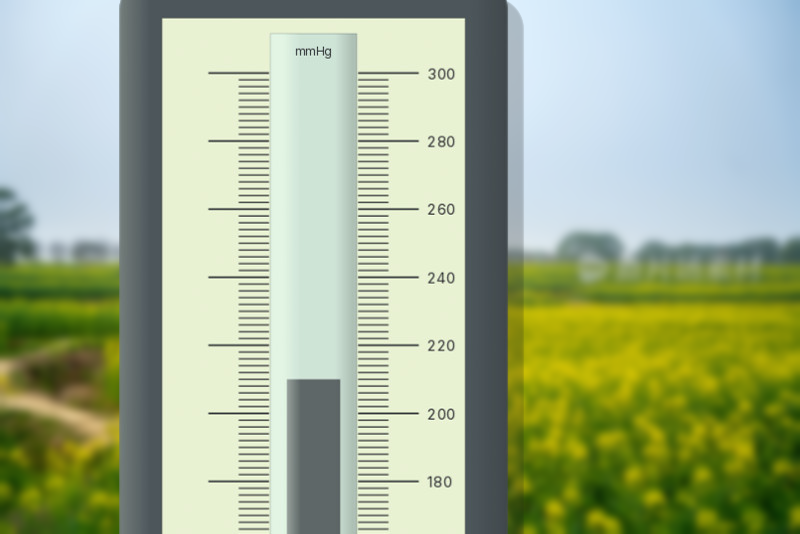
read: **210** mmHg
